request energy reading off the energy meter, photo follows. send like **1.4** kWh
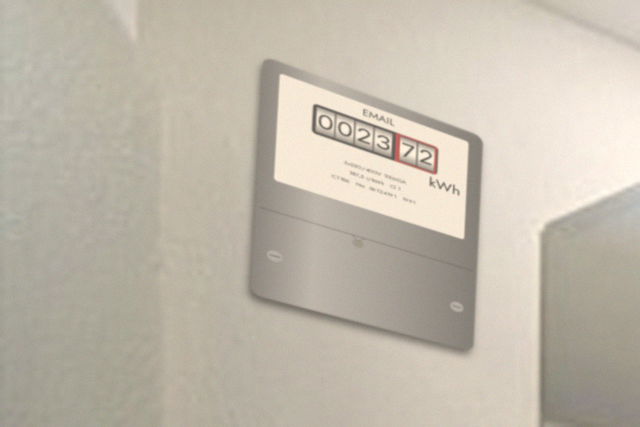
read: **23.72** kWh
